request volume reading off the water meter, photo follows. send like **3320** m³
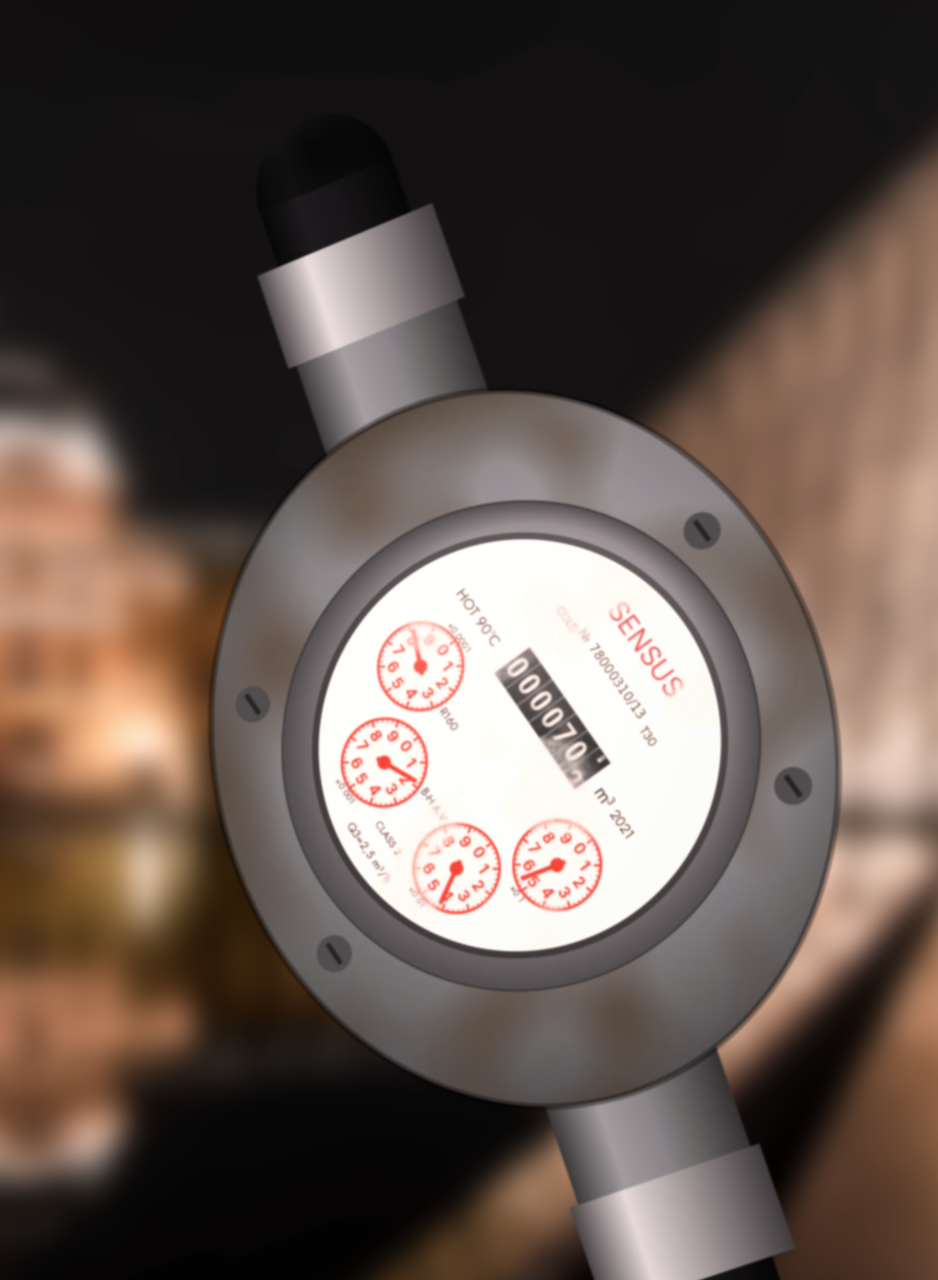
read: **701.5418** m³
